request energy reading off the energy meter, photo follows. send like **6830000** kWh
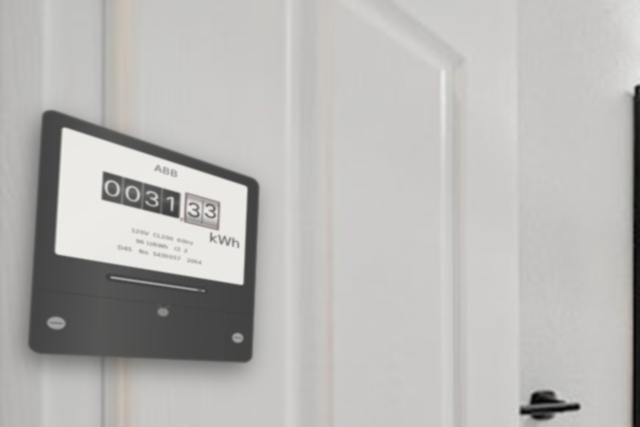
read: **31.33** kWh
